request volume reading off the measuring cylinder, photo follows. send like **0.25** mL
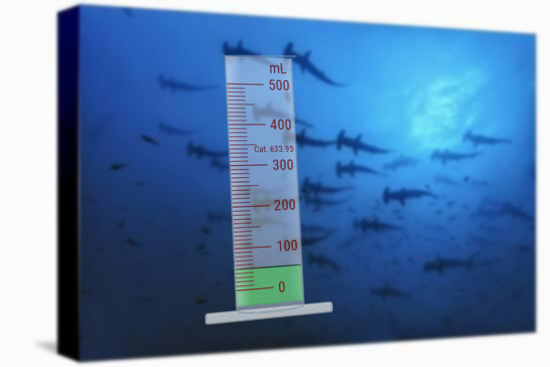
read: **50** mL
